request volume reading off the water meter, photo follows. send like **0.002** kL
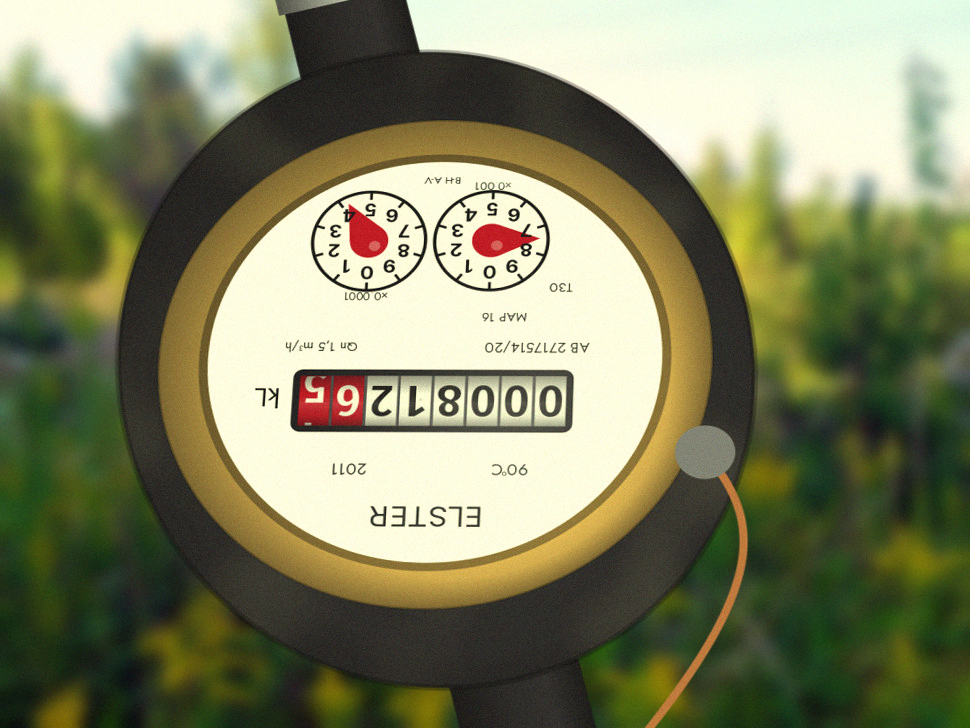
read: **812.6474** kL
